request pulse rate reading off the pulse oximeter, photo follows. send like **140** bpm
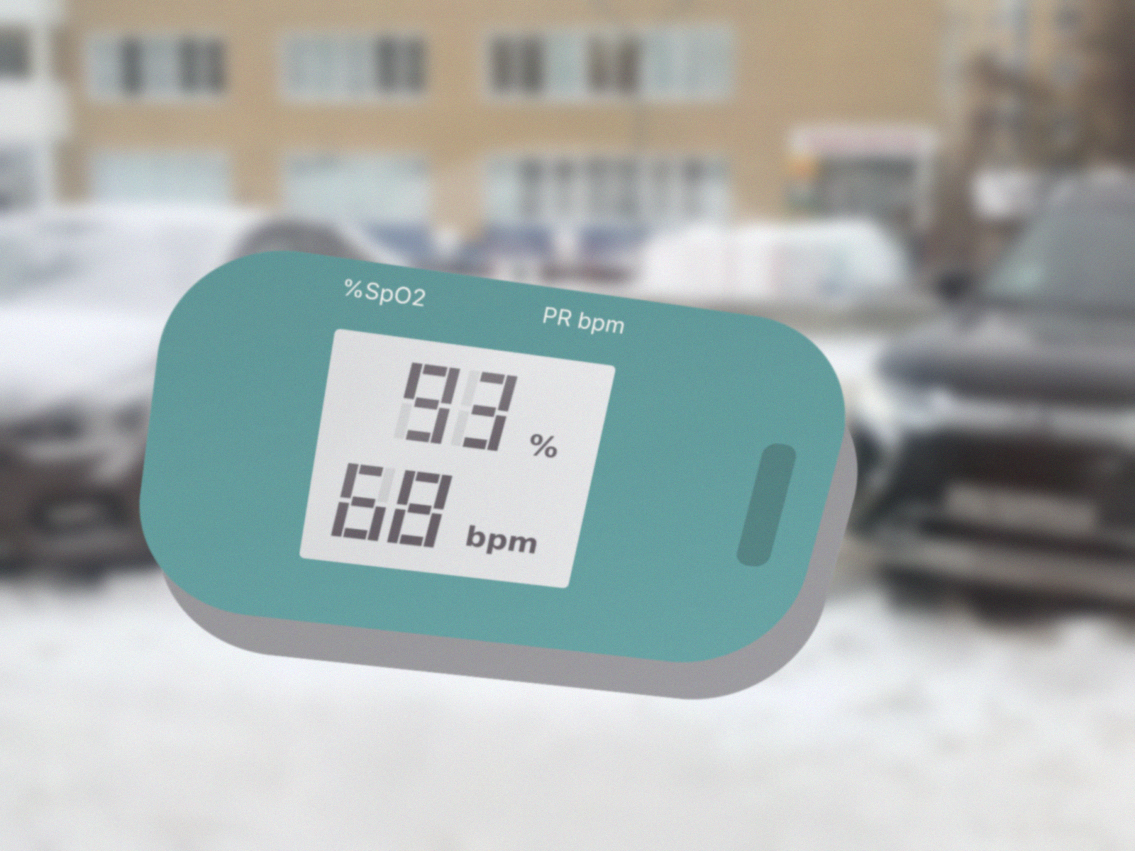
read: **68** bpm
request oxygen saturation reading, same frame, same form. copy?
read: **93** %
